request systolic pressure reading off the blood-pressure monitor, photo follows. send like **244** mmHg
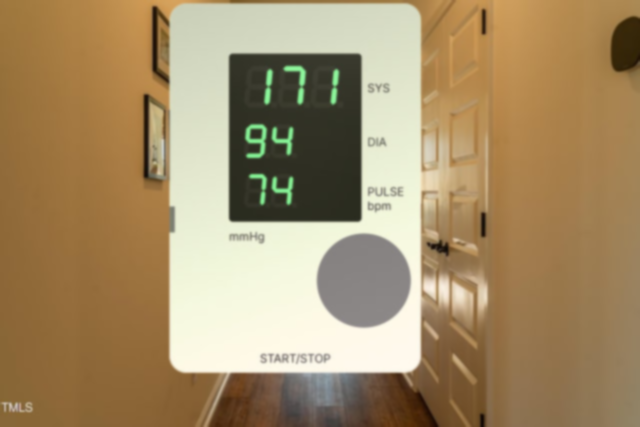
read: **171** mmHg
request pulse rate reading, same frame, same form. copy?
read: **74** bpm
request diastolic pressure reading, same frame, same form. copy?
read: **94** mmHg
